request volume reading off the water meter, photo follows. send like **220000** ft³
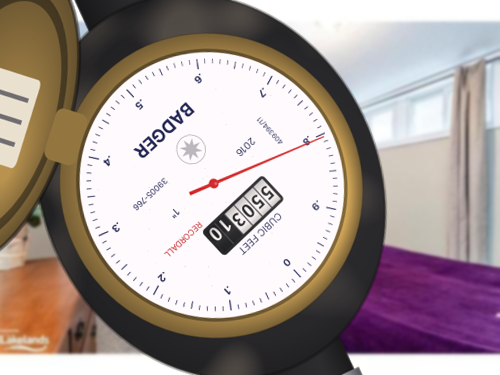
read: **550309.80** ft³
